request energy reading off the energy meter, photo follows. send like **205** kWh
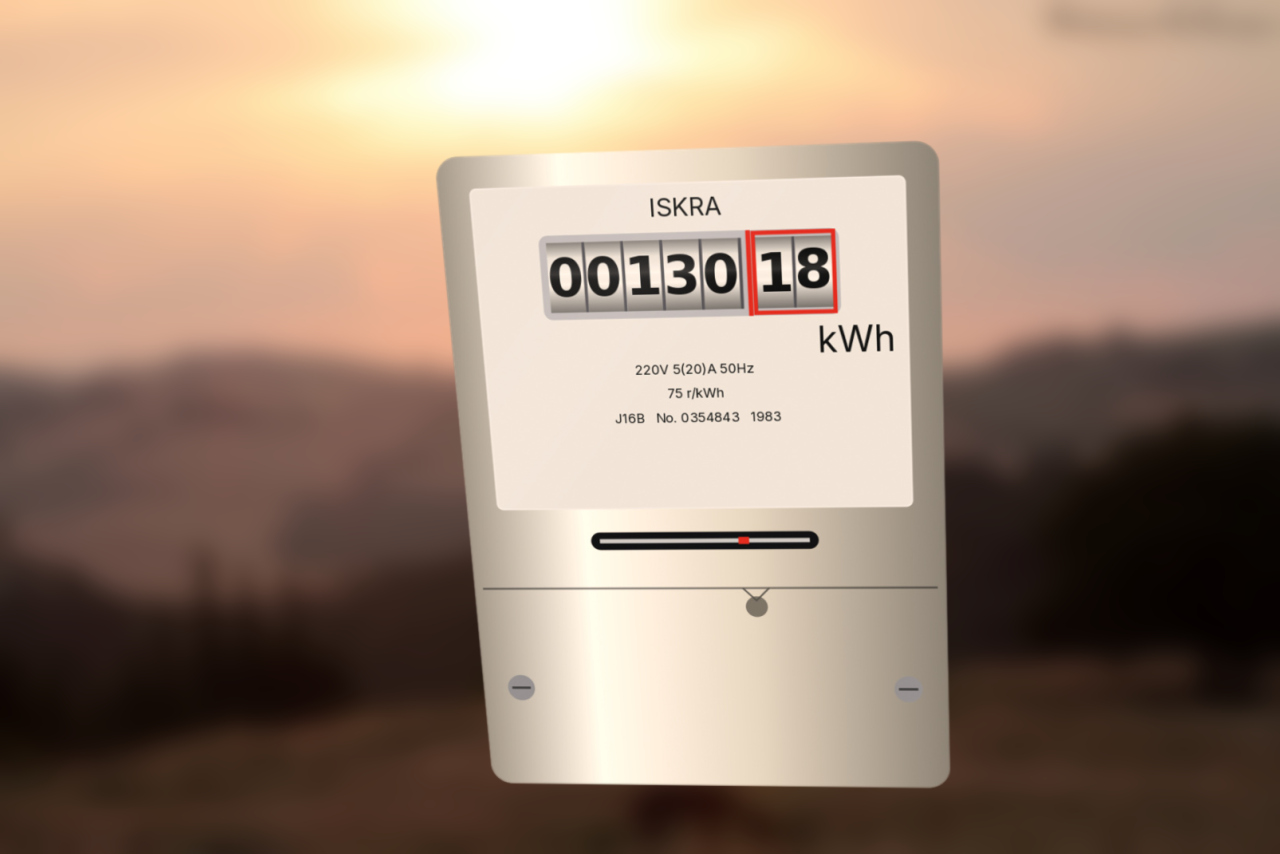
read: **130.18** kWh
